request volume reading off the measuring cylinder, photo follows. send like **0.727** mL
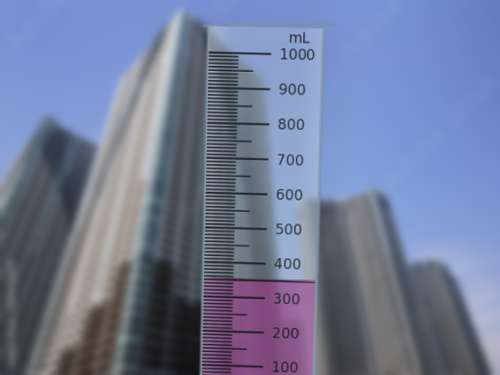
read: **350** mL
